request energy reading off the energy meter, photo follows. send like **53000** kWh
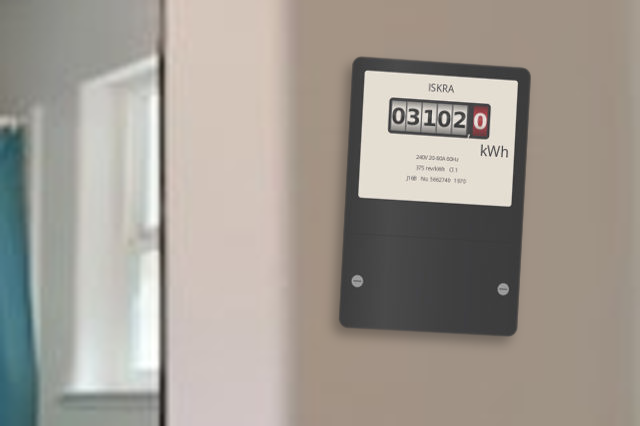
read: **3102.0** kWh
